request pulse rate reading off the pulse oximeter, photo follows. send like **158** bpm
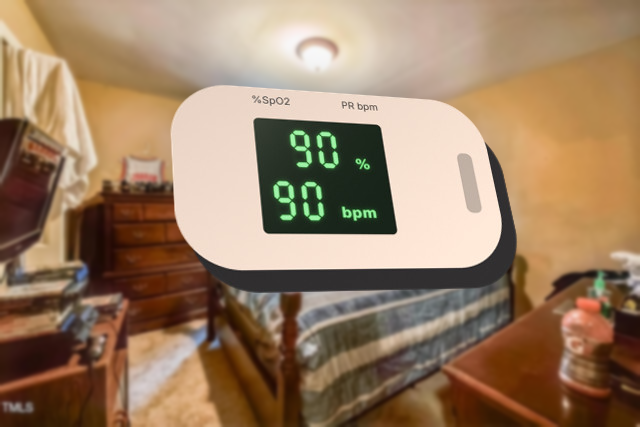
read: **90** bpm
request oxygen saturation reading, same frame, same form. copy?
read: **90** %
